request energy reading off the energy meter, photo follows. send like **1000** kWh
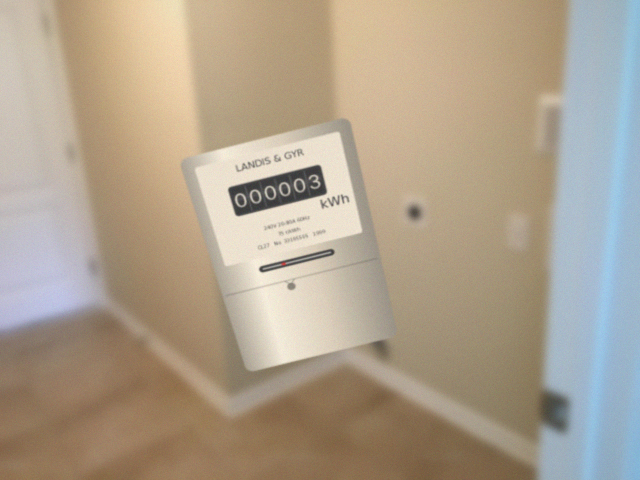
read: **3** kWh
